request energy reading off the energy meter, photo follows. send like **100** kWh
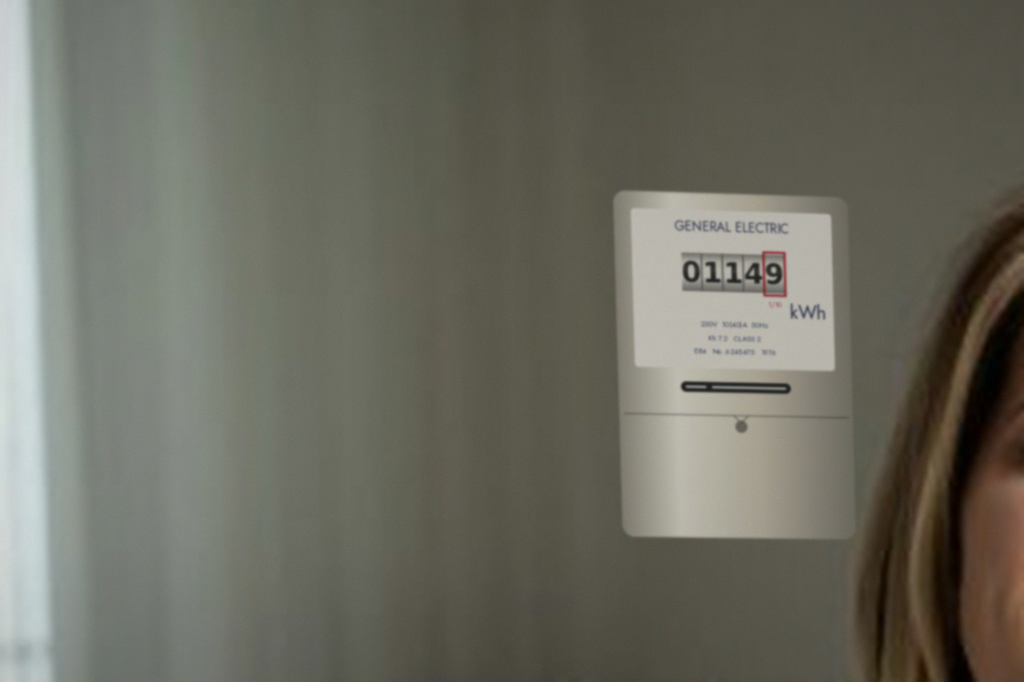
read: **114.9** kWh
